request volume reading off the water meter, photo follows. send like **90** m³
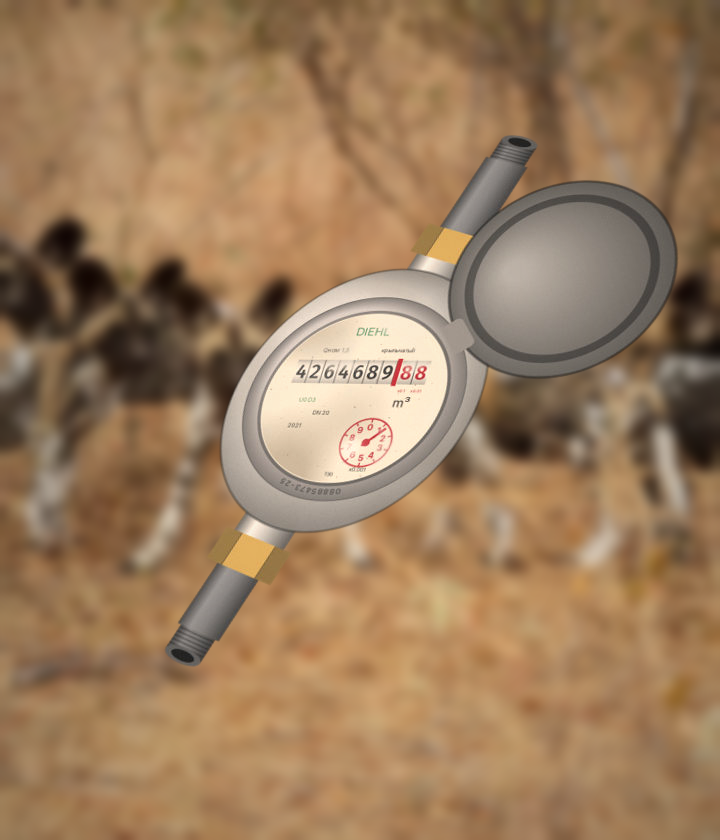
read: **4264689.881** m³
